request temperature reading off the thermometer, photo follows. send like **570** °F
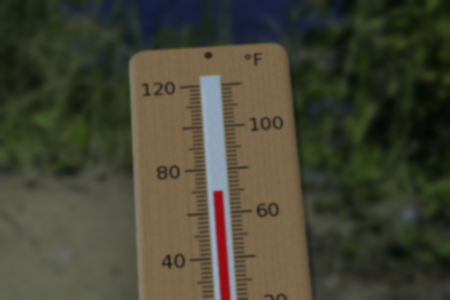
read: **70** °F
